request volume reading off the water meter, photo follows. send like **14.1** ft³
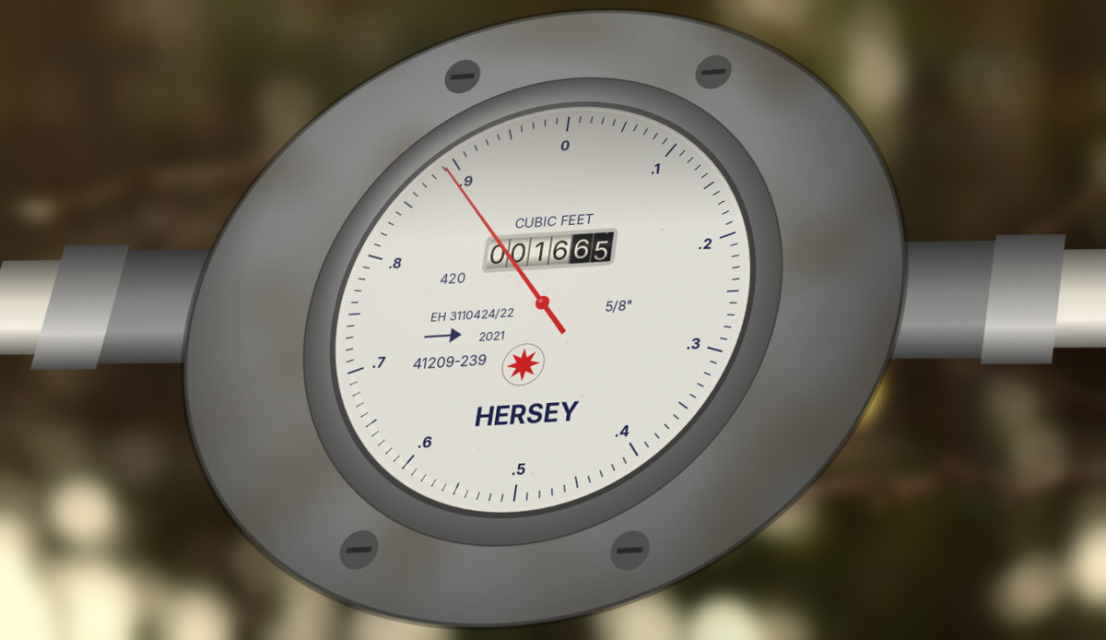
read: **1664.89** ft³
